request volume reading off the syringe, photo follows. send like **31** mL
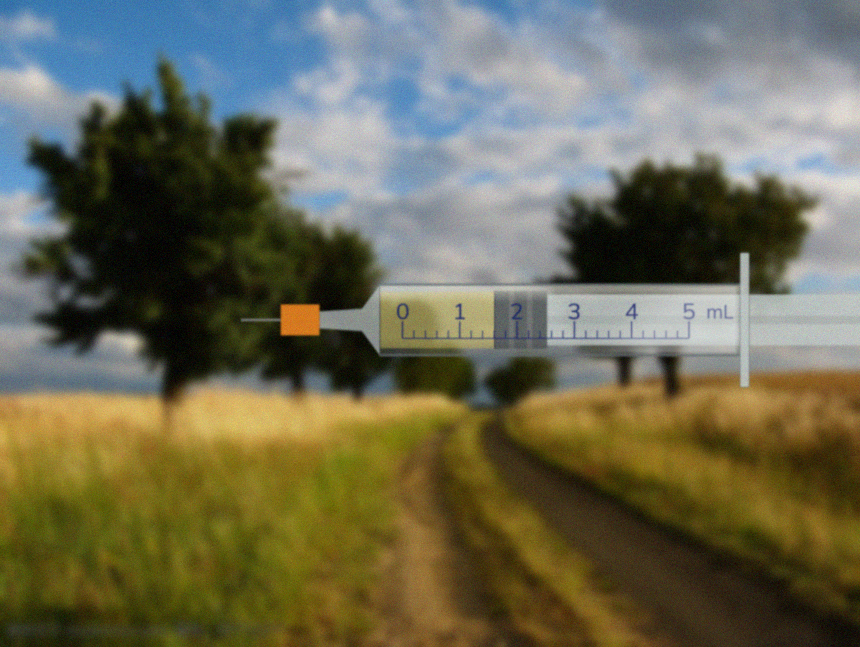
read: **1.6** mL
